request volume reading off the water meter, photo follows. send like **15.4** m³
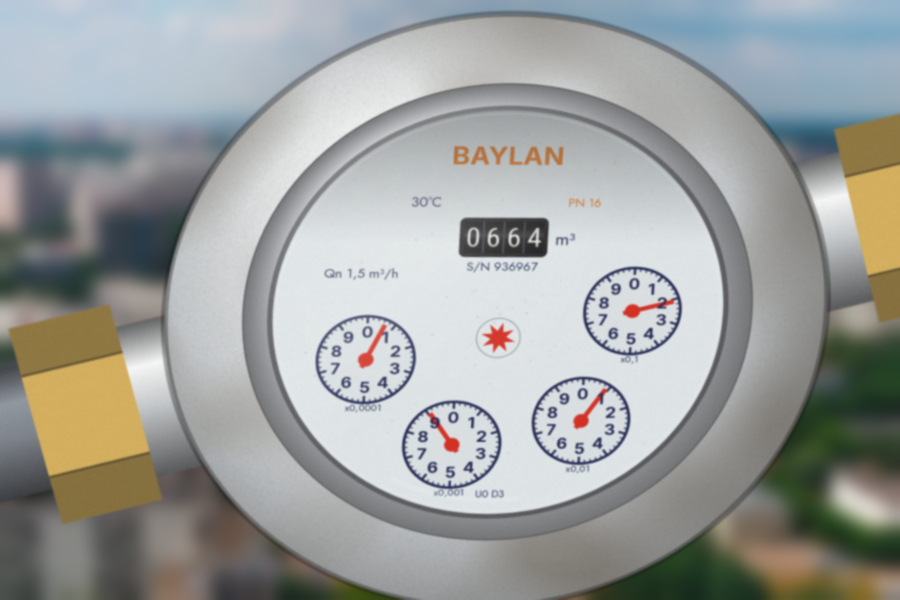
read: **664.2090** m³
